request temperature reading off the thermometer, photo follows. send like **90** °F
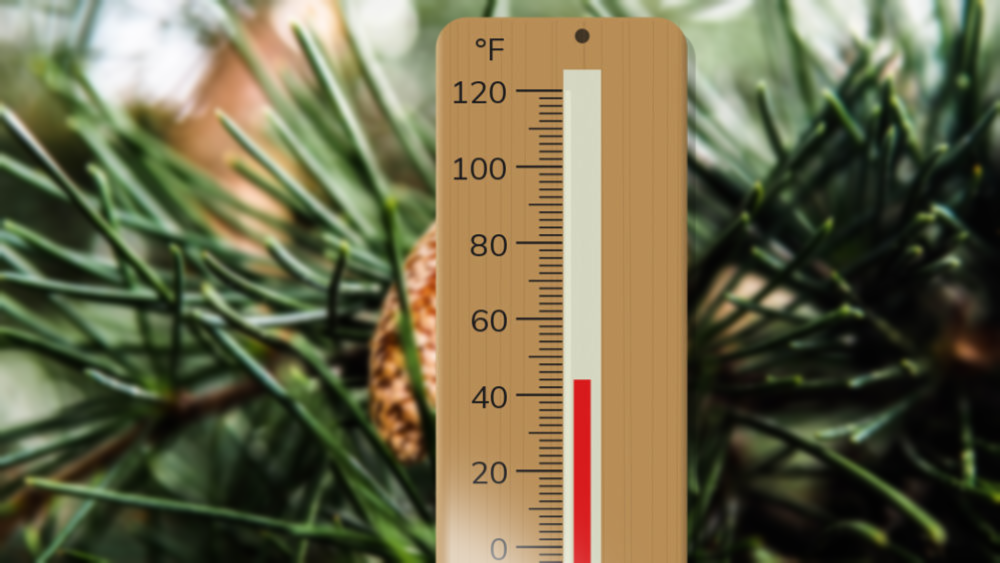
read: **44** °F
